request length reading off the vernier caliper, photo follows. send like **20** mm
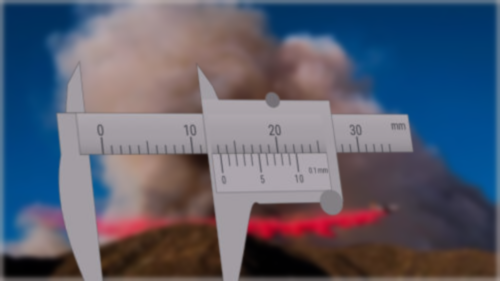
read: **13.2** mm
